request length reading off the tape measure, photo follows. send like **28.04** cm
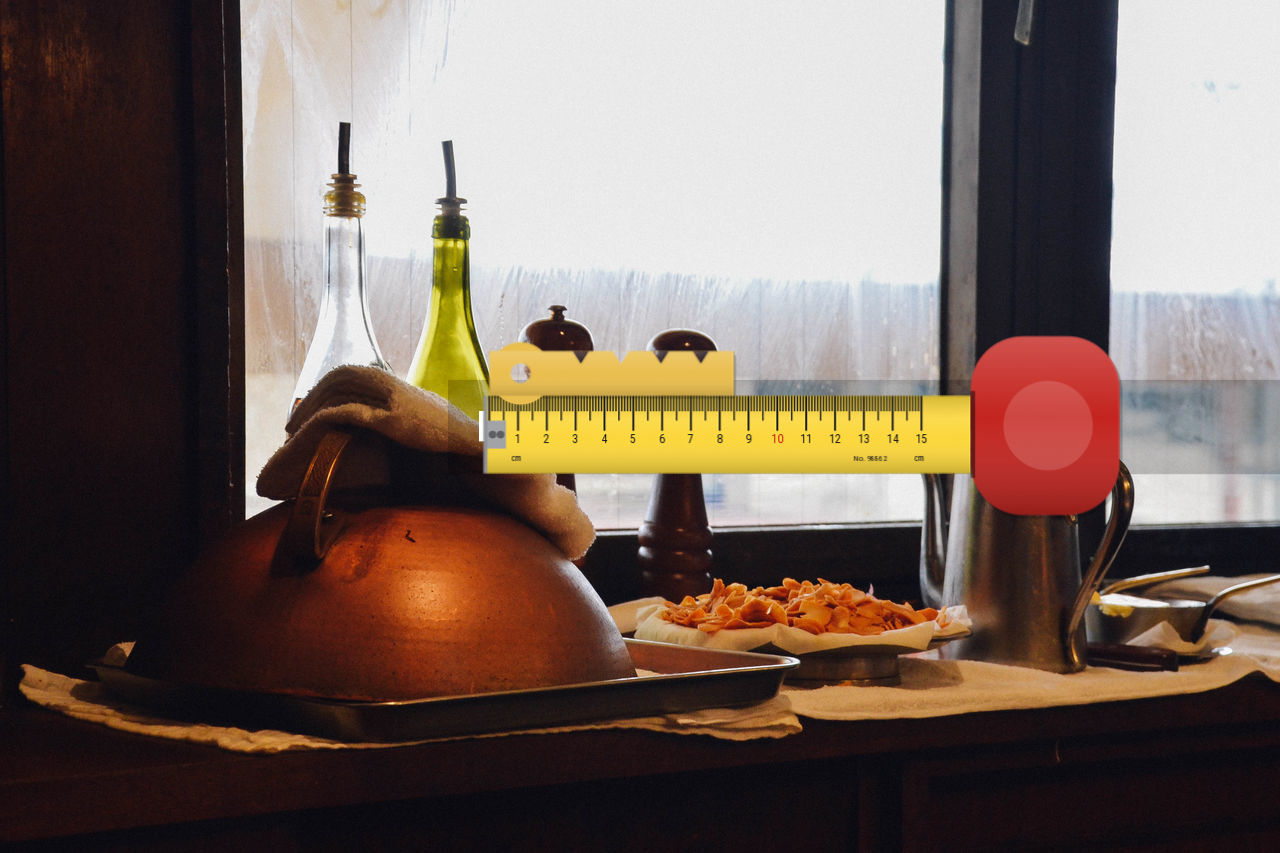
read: **8.5** cm
